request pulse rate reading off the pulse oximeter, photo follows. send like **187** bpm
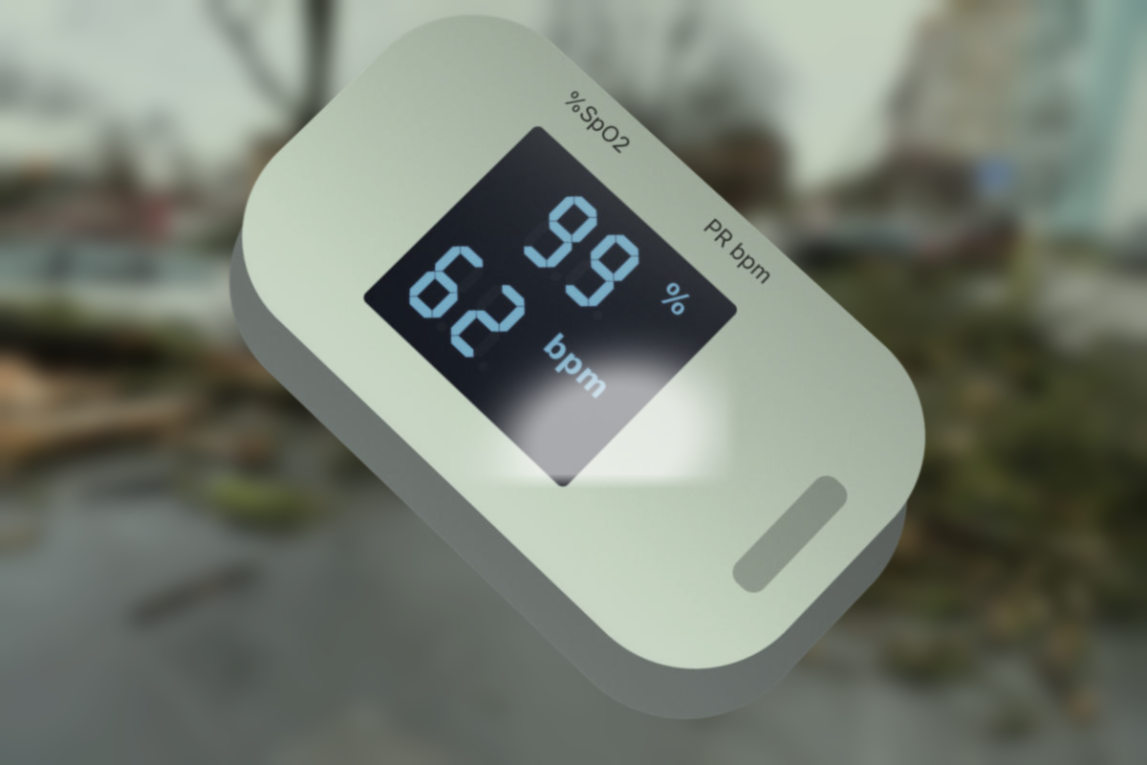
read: **62** bpm
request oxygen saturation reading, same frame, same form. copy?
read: **99** %
